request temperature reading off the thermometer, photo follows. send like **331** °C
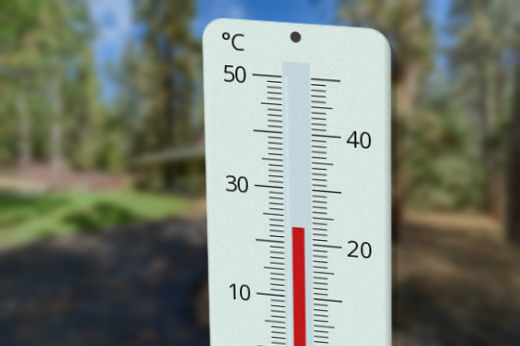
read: **23** °C
